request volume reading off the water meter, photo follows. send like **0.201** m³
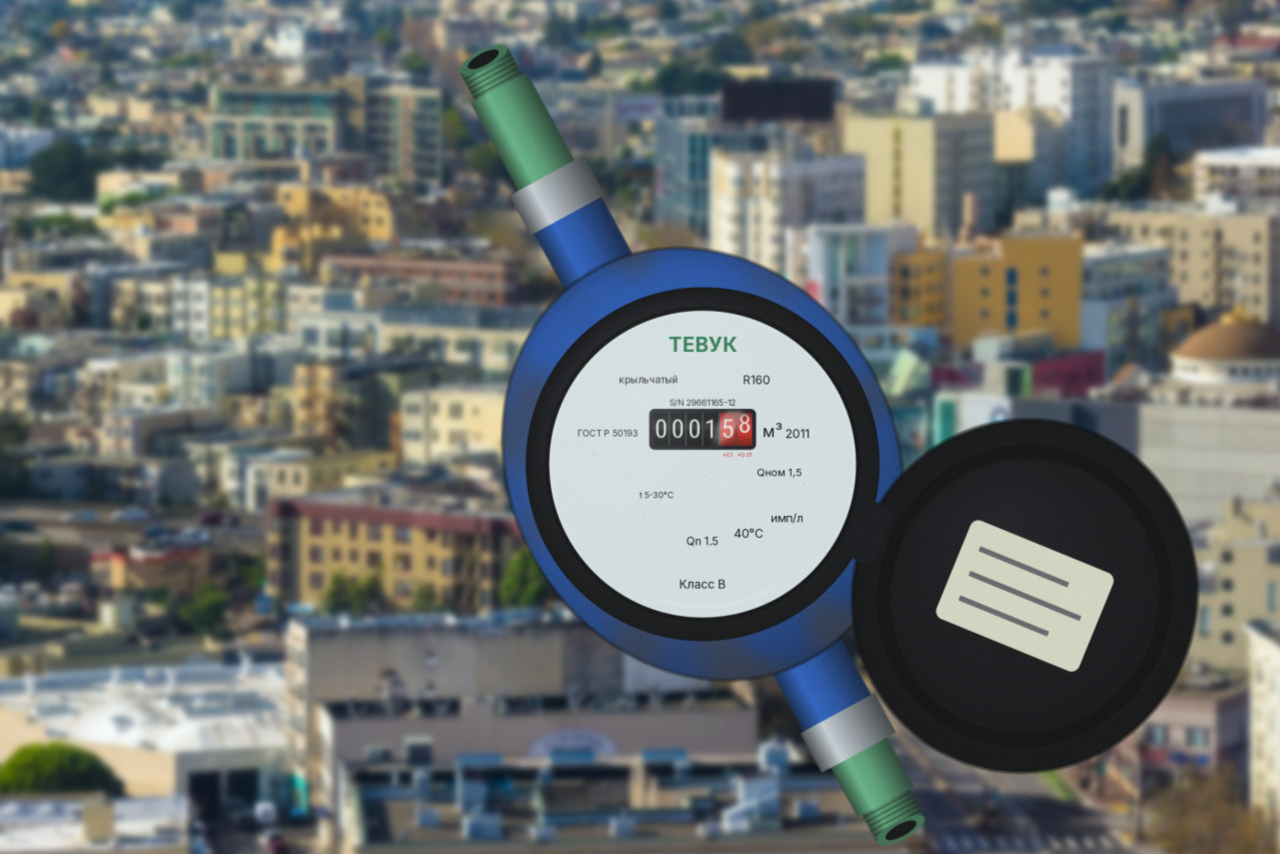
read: **1.58** m³
